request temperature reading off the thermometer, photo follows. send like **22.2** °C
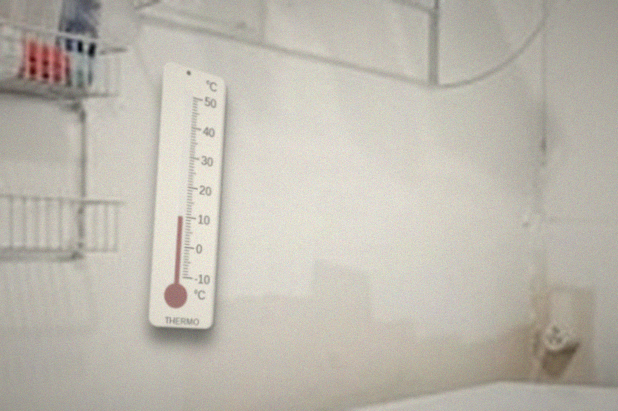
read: **10** °C
